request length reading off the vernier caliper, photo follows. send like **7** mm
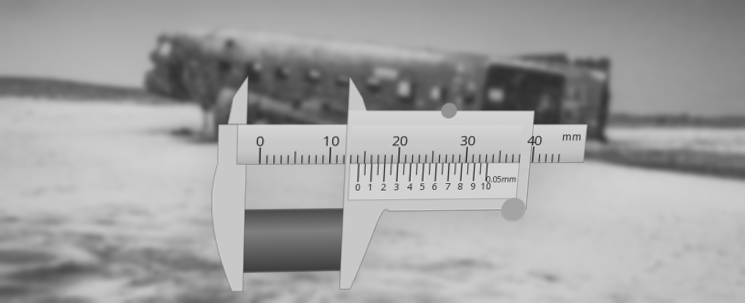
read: **14.2** mm
